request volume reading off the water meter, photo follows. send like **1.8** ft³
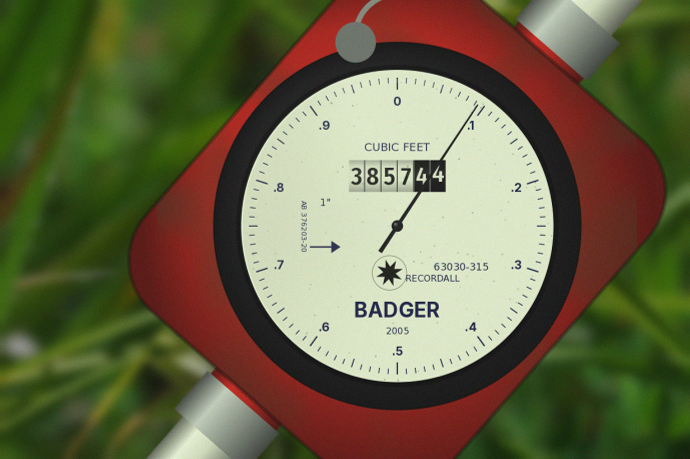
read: **385744.09** ft³
